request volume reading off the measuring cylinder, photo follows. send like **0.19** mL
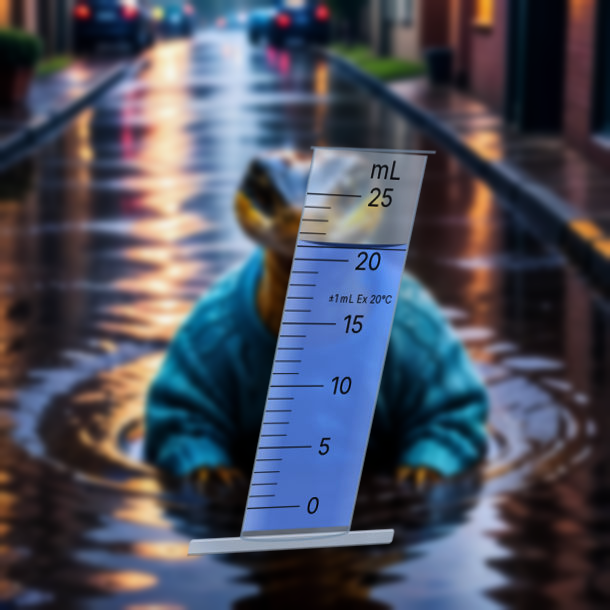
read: **21** mL
